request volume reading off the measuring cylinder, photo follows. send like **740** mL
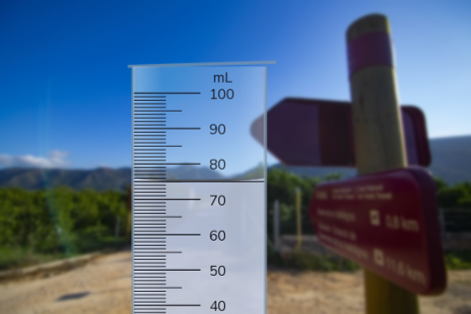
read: **75** mL
